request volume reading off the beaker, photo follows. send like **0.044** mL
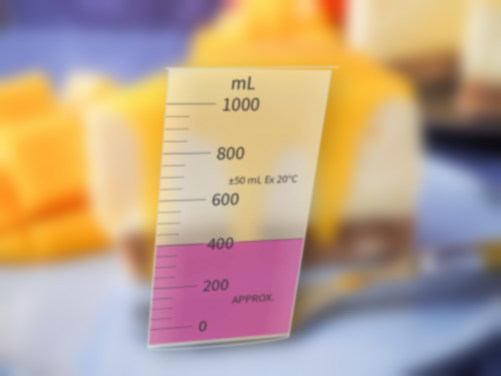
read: **400** mL
